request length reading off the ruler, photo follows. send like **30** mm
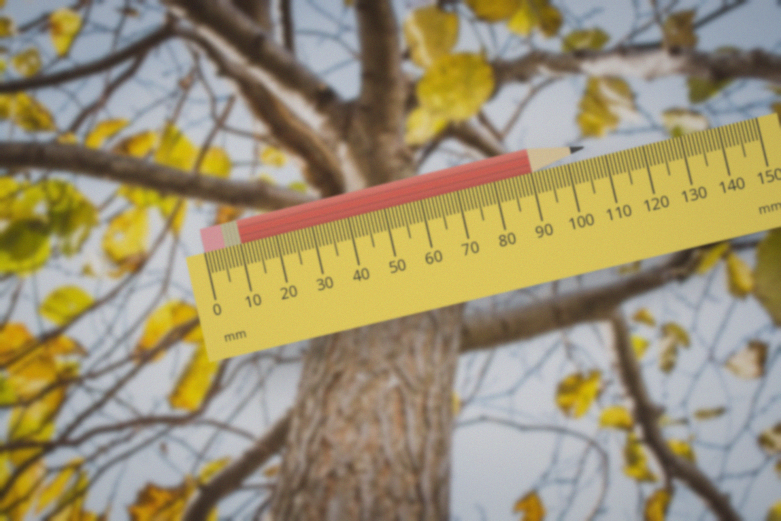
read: **105** mm
